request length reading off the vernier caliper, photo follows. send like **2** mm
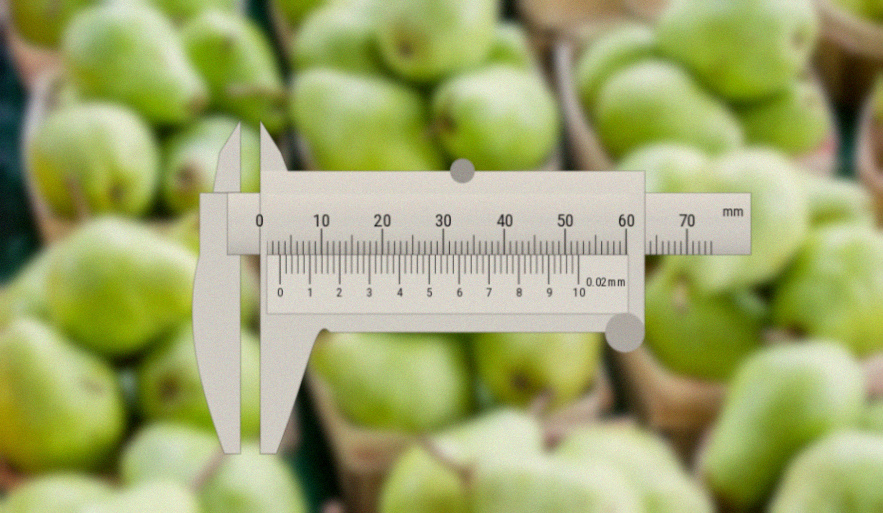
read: **3.2** mm
